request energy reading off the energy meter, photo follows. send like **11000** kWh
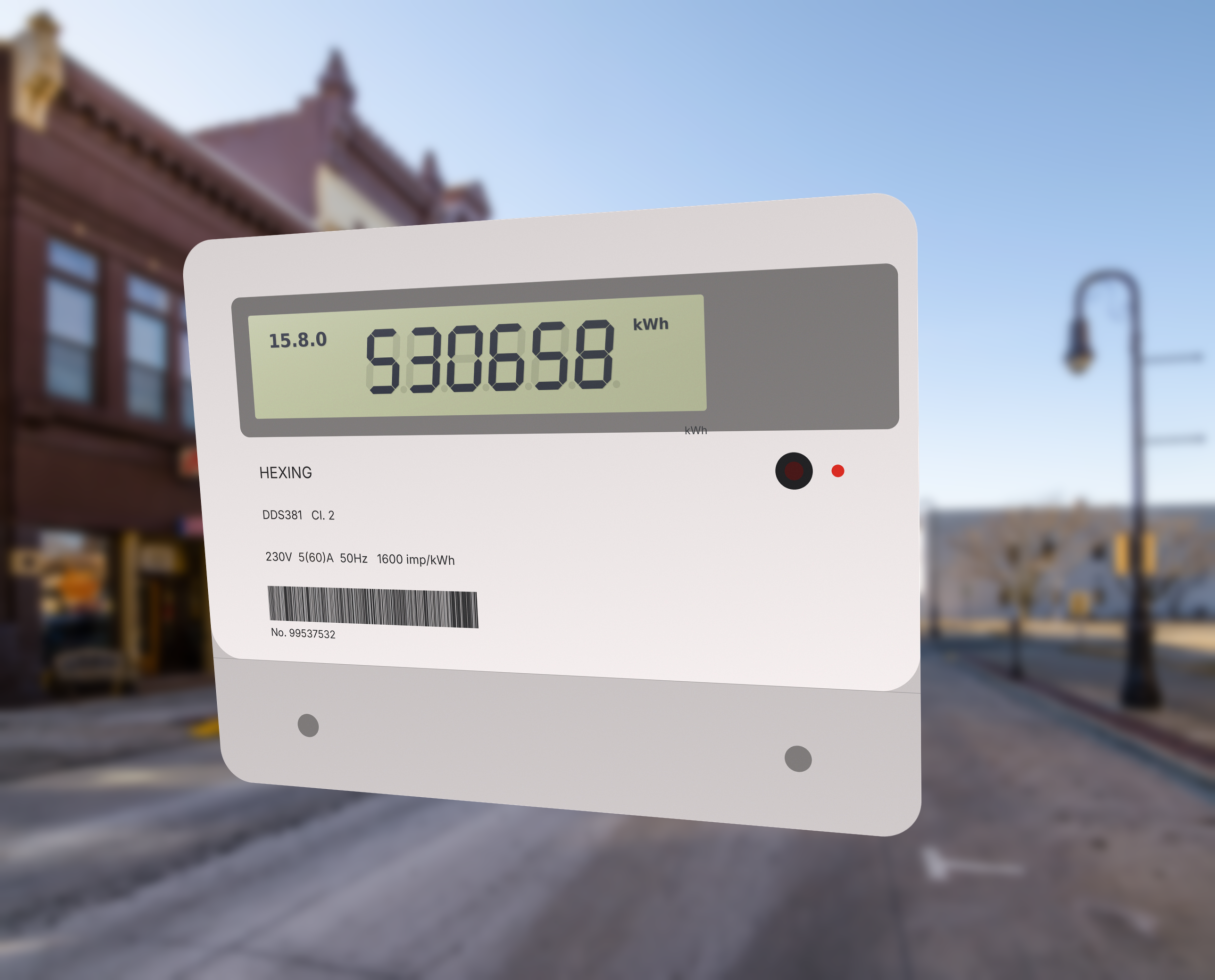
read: **530658** kWh
